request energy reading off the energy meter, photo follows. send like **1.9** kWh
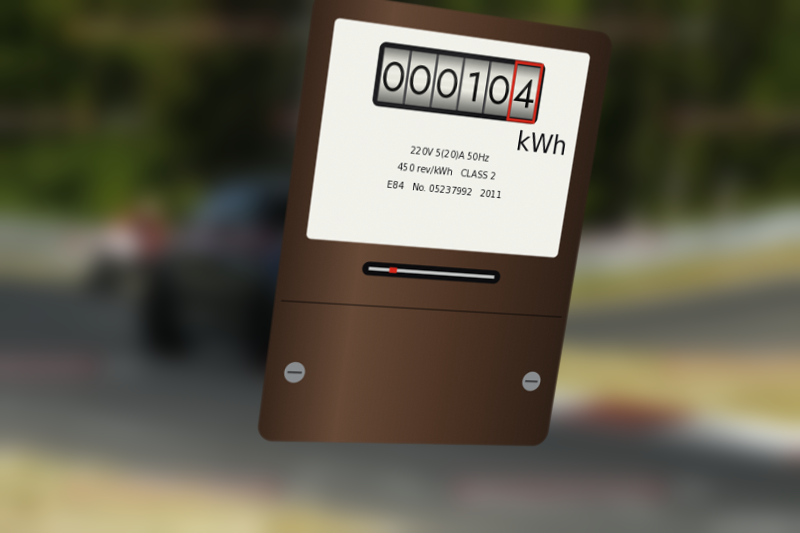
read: **10.4** kWh
